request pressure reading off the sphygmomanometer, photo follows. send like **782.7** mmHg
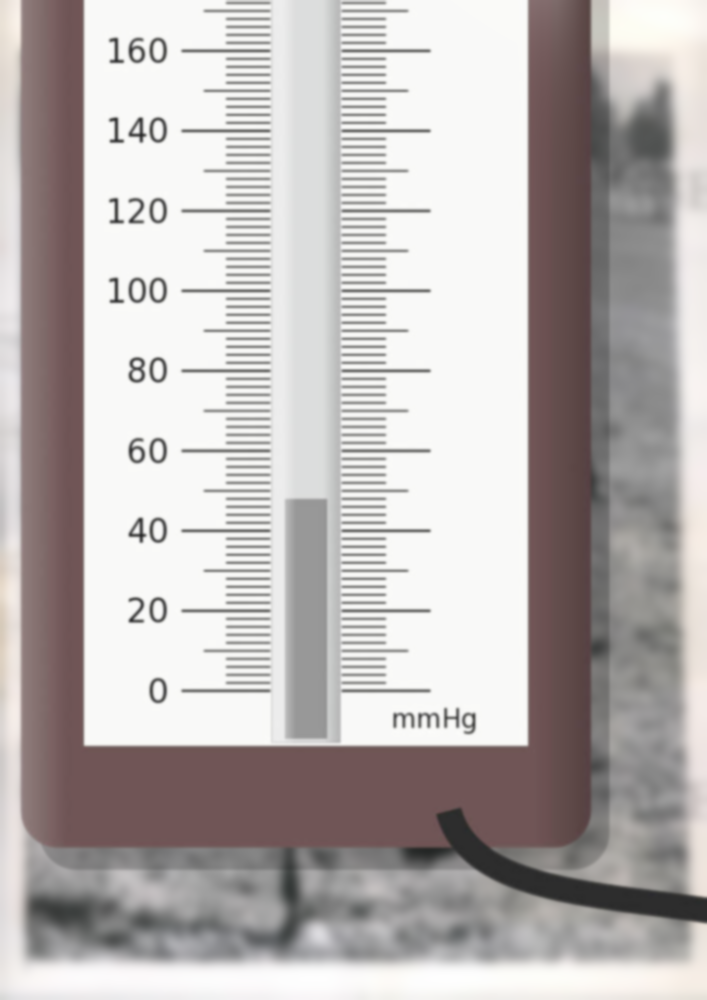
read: **48** mmHg
